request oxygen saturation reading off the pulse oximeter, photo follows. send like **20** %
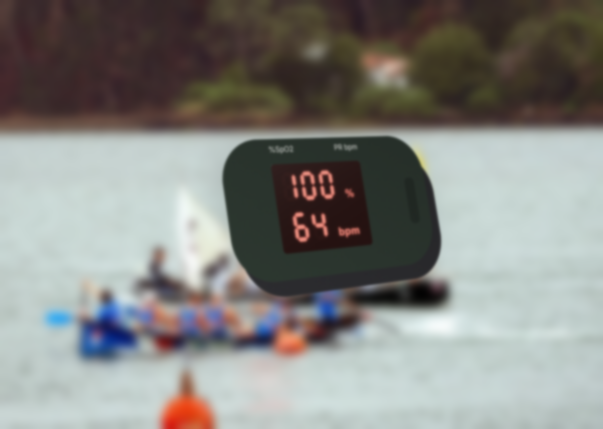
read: **100** %
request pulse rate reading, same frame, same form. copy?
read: **64** bpm
